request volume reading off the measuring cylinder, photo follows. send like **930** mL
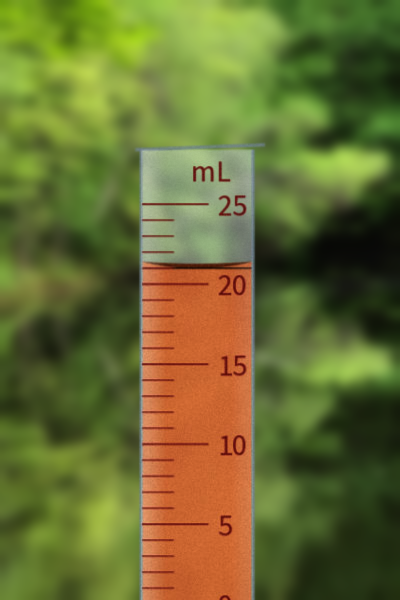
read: **21** mL
